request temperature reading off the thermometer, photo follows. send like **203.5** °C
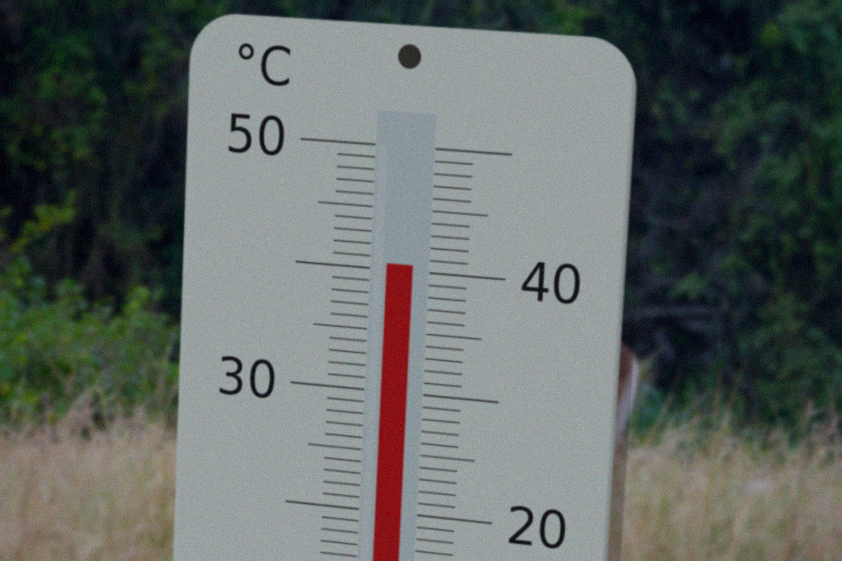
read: **40.5** °C
